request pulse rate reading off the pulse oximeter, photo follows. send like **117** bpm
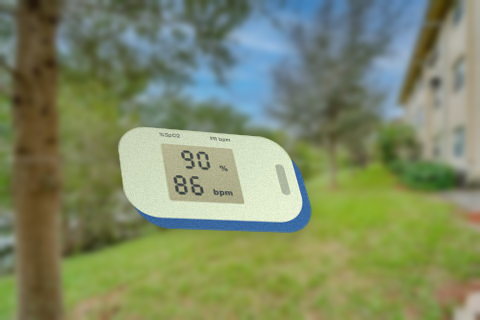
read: **86** bpm
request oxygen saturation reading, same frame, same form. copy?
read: **90** %
